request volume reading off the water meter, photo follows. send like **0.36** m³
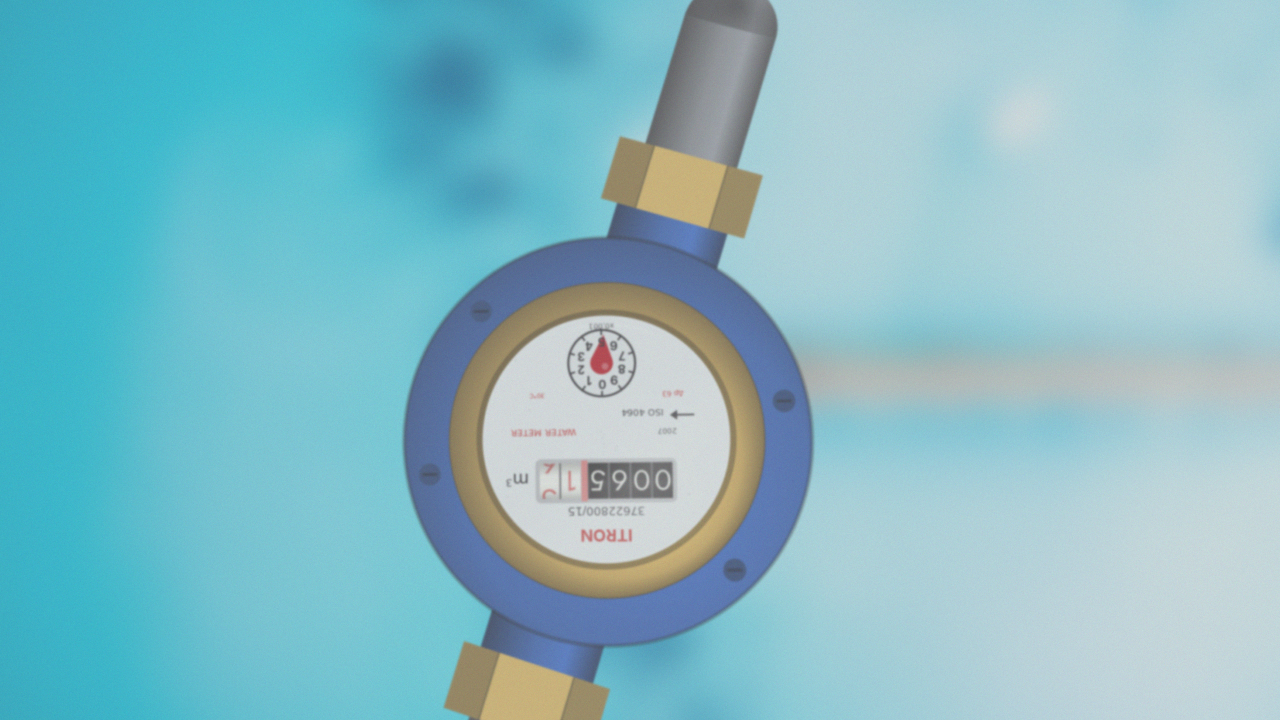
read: **65.155** m³
